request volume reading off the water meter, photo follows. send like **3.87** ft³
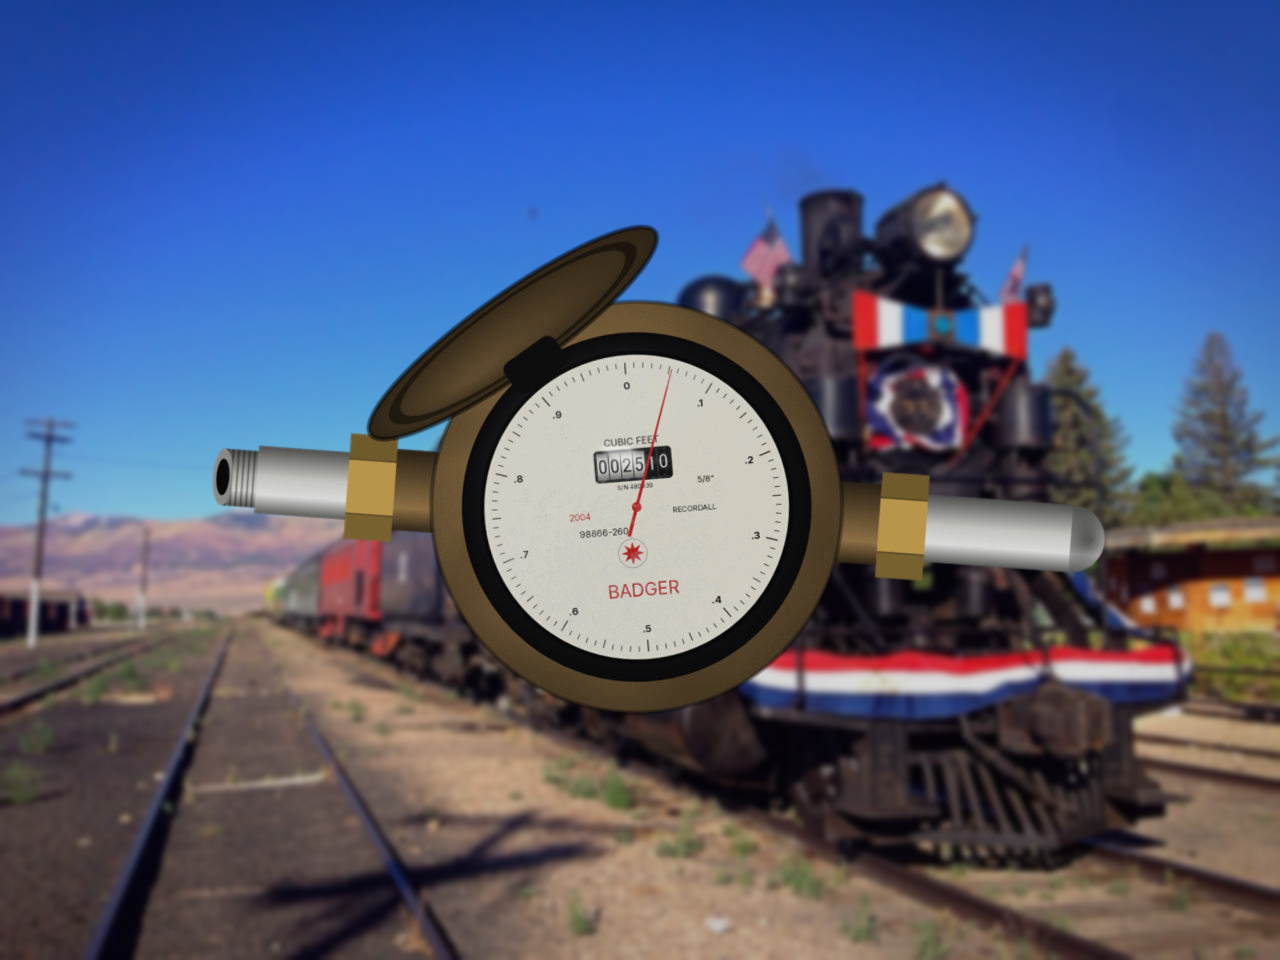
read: **2510.05** ft³
